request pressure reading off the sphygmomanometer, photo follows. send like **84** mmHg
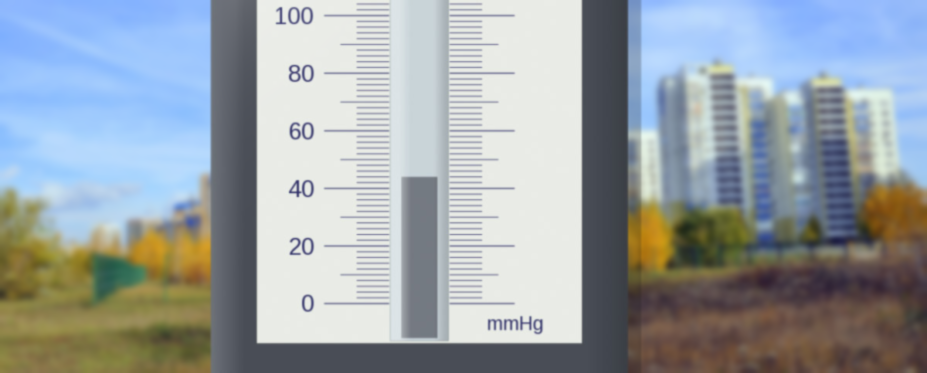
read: **44** mmHg
